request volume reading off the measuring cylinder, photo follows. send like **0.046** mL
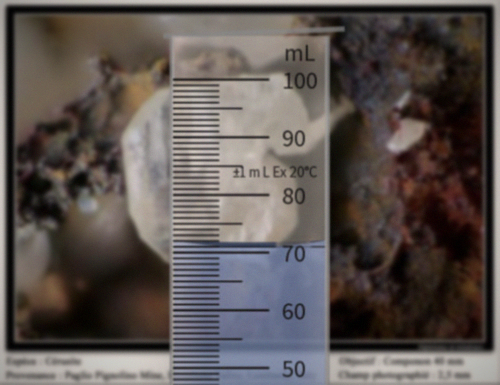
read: **71** mL
